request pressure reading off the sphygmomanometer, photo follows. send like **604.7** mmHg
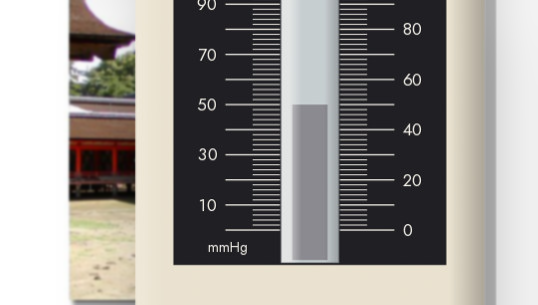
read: **50** mmHg
